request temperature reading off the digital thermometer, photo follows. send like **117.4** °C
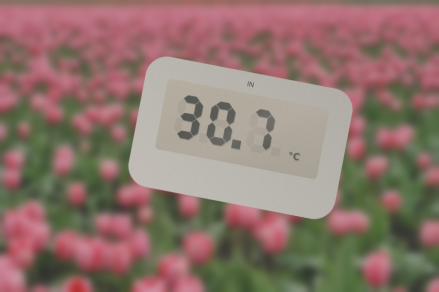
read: **30.7** °C
